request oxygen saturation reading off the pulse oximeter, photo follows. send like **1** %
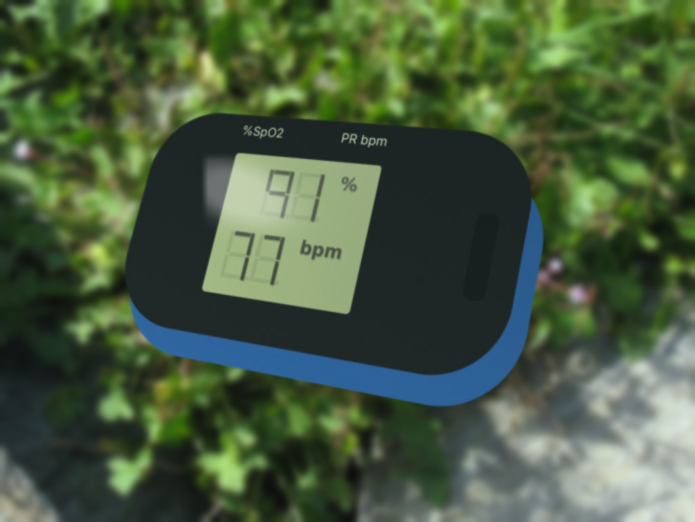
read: **91** %
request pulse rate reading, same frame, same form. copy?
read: **77** bpm
